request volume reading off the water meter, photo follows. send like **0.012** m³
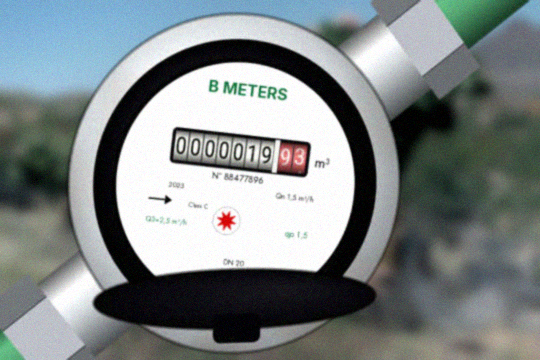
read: **19.93** m³
